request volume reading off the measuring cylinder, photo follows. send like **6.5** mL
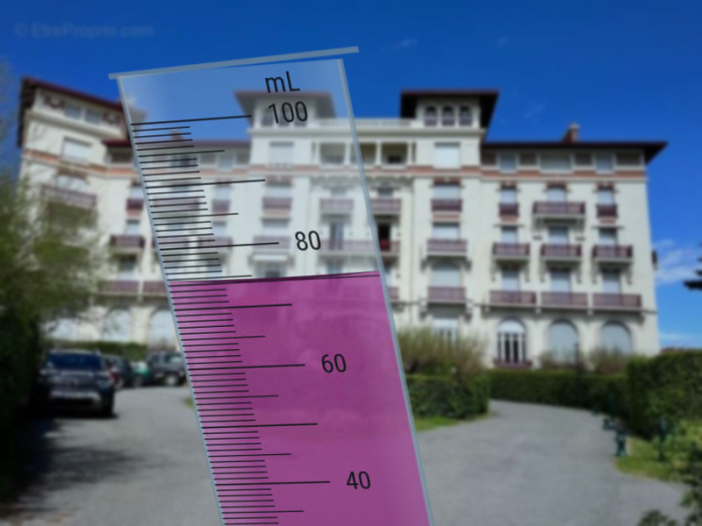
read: **74** mL
